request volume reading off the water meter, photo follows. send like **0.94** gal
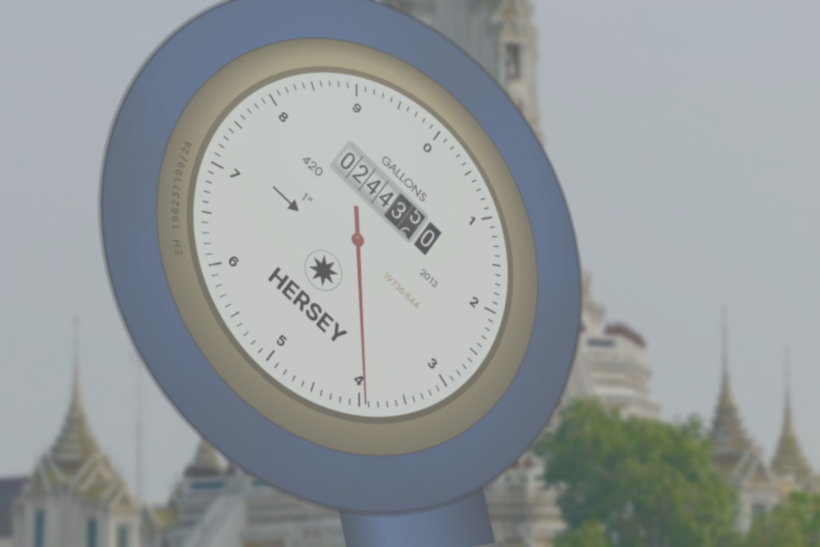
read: **244353.9** gal
